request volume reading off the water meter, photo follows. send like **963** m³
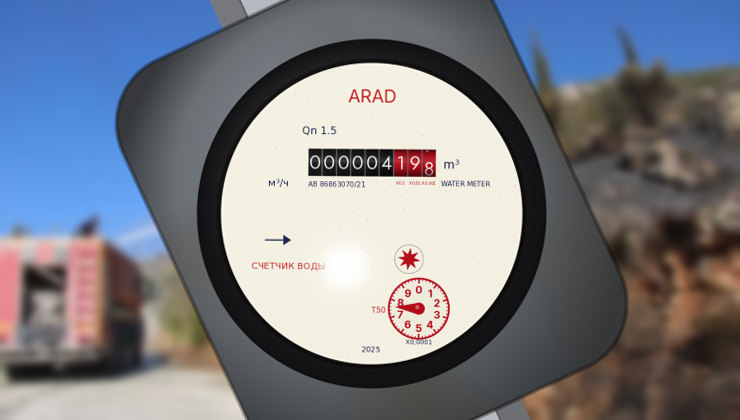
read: **4.1977** m³
